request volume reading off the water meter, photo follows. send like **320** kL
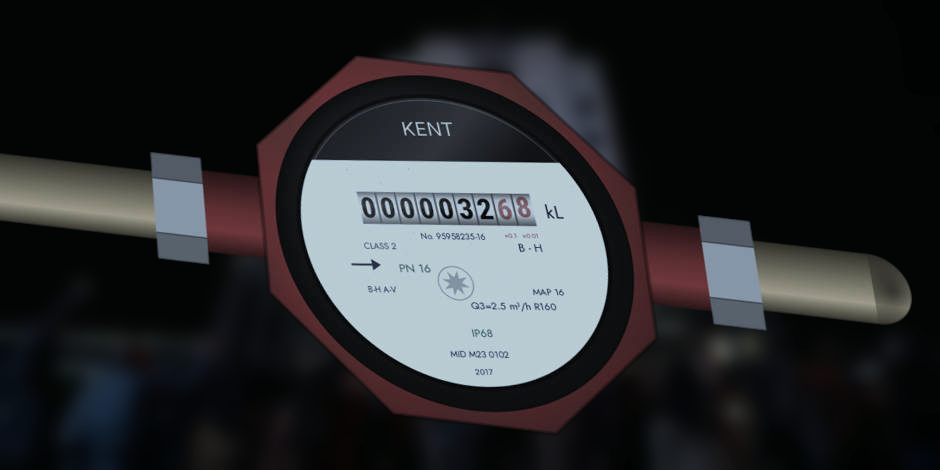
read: **32.68** kL
